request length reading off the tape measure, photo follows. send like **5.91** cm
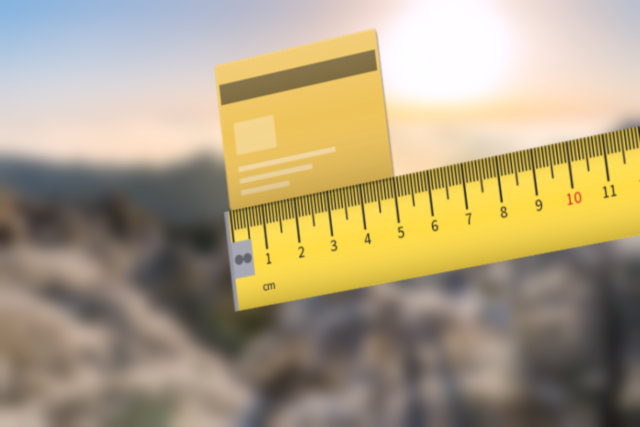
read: **5** cm
